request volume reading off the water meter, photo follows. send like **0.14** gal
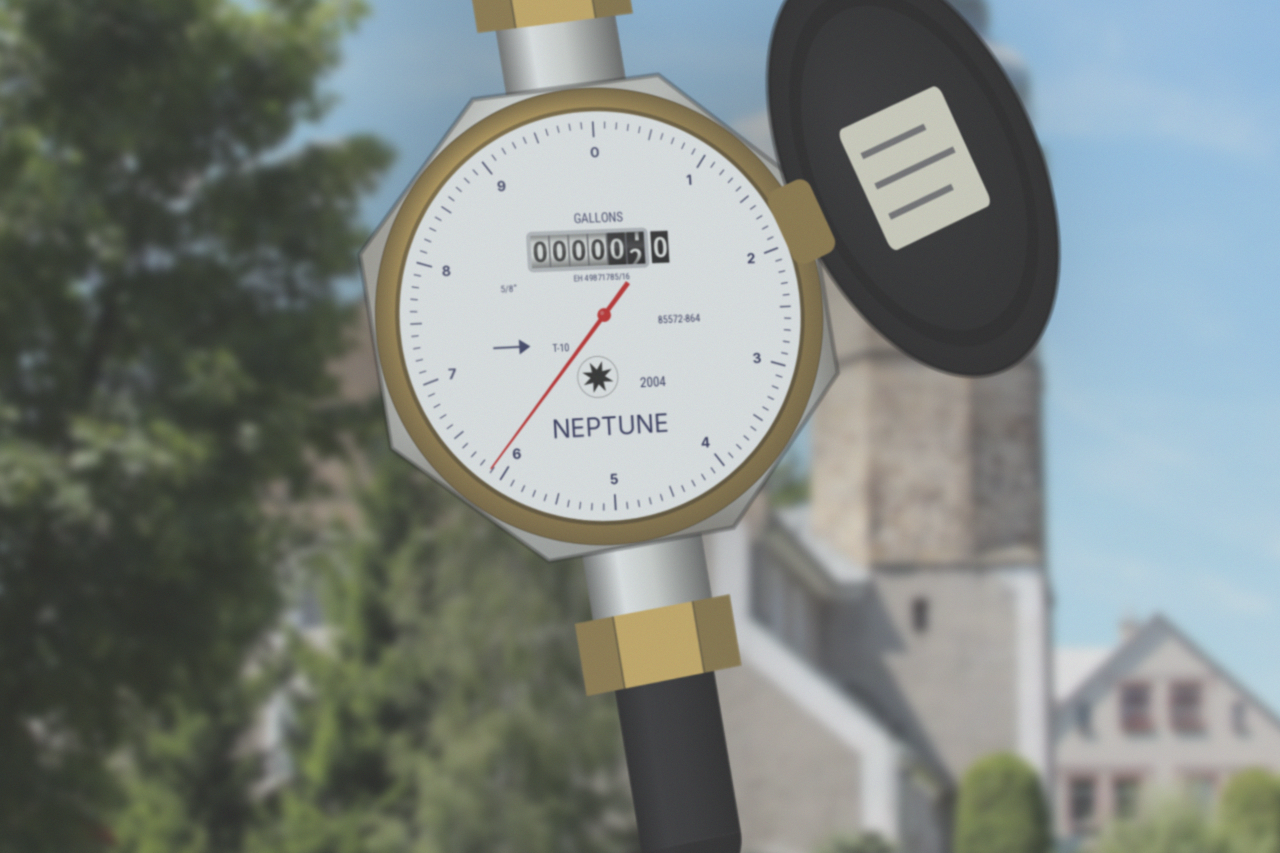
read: **16.1** gal
